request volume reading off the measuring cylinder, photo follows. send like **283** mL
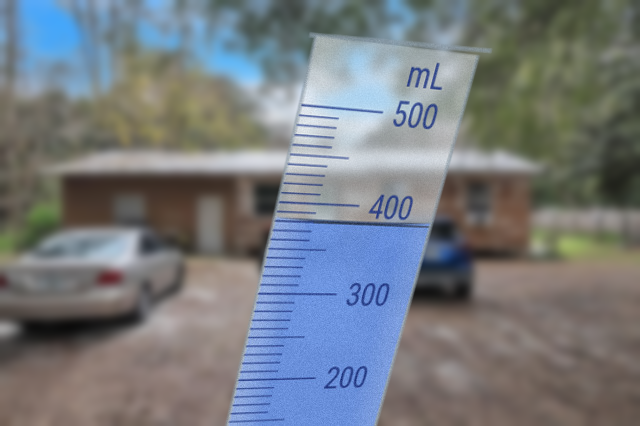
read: **380** mL
